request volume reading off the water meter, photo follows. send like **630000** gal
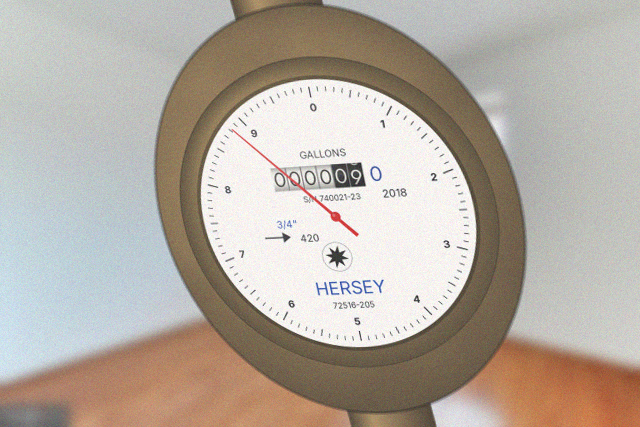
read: **88.8** gal
